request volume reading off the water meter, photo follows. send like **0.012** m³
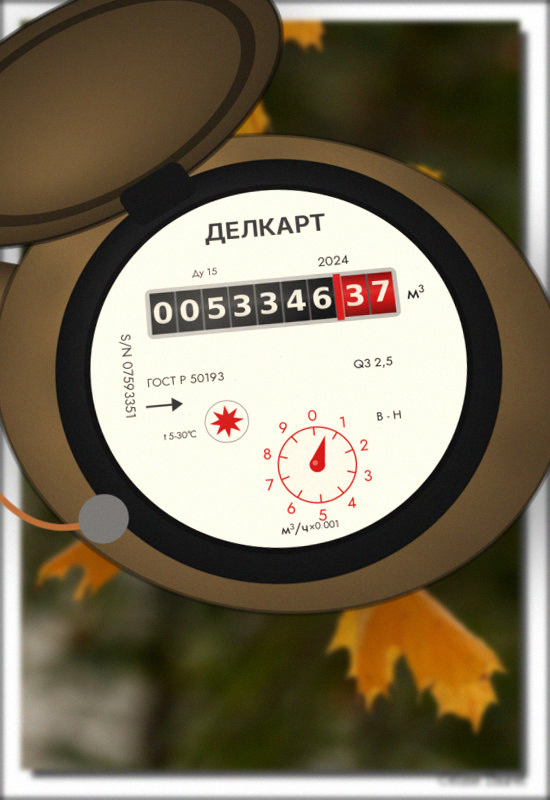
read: **53346.370** m³
